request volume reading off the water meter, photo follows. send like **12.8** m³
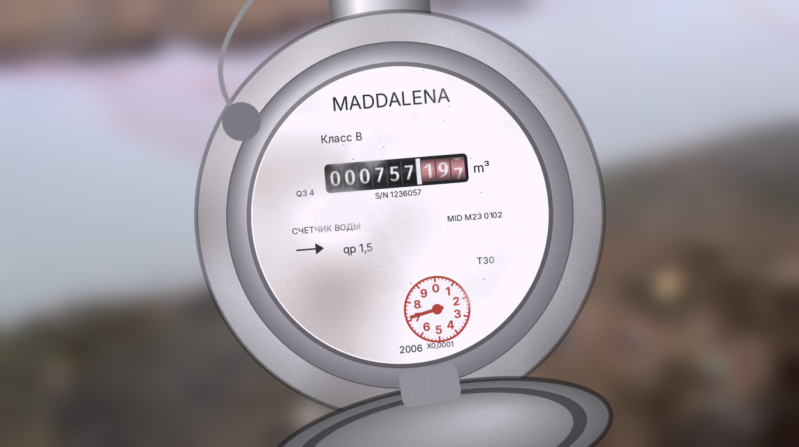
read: **757.1967** m³
